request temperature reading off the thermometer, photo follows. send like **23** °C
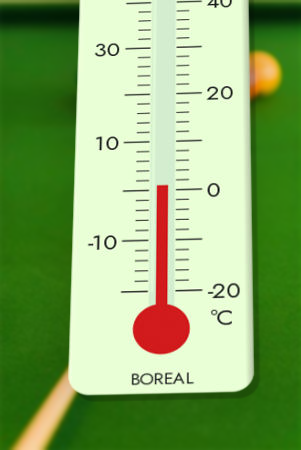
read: **1** °C
